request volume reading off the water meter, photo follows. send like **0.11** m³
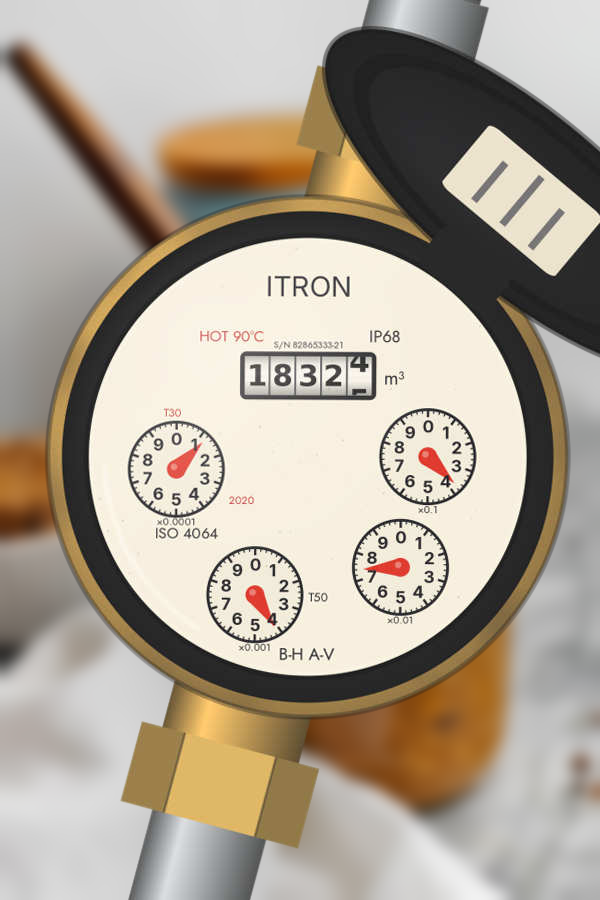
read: **18324.3741** m³
